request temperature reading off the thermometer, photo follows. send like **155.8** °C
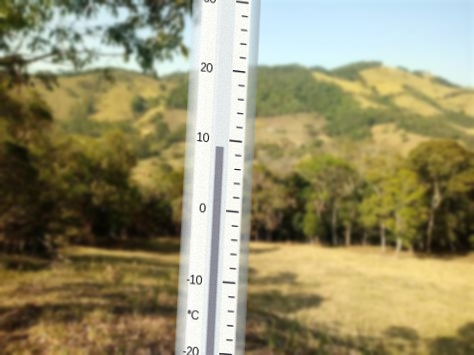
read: **9** °C
